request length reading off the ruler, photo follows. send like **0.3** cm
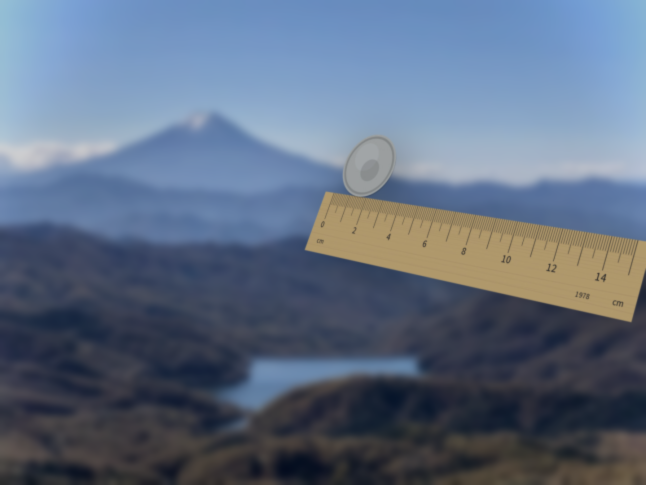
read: **3** cm
